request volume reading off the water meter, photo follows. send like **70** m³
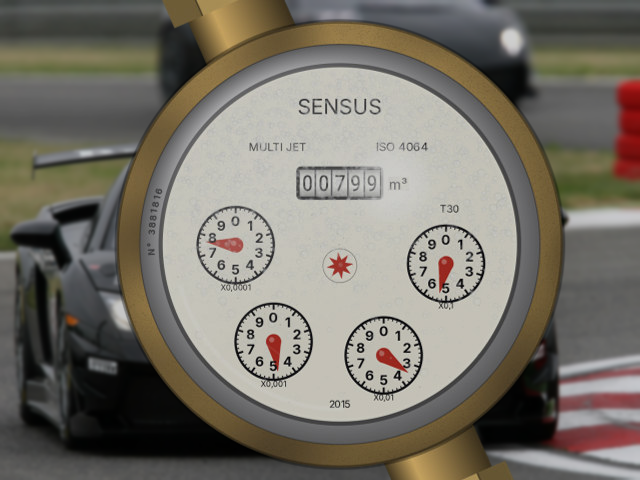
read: **799.5347** m³
